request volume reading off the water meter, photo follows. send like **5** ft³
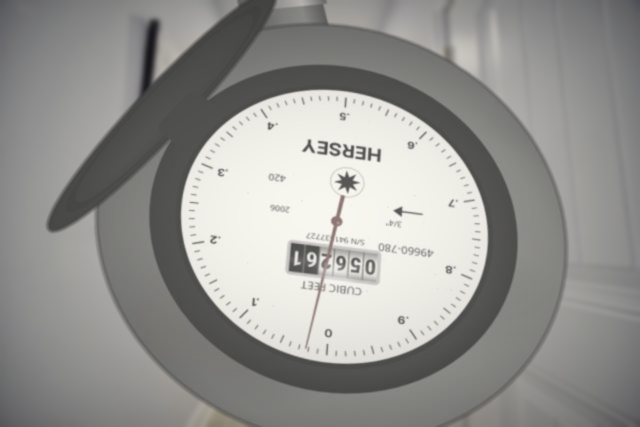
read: **56261.02** ft³
